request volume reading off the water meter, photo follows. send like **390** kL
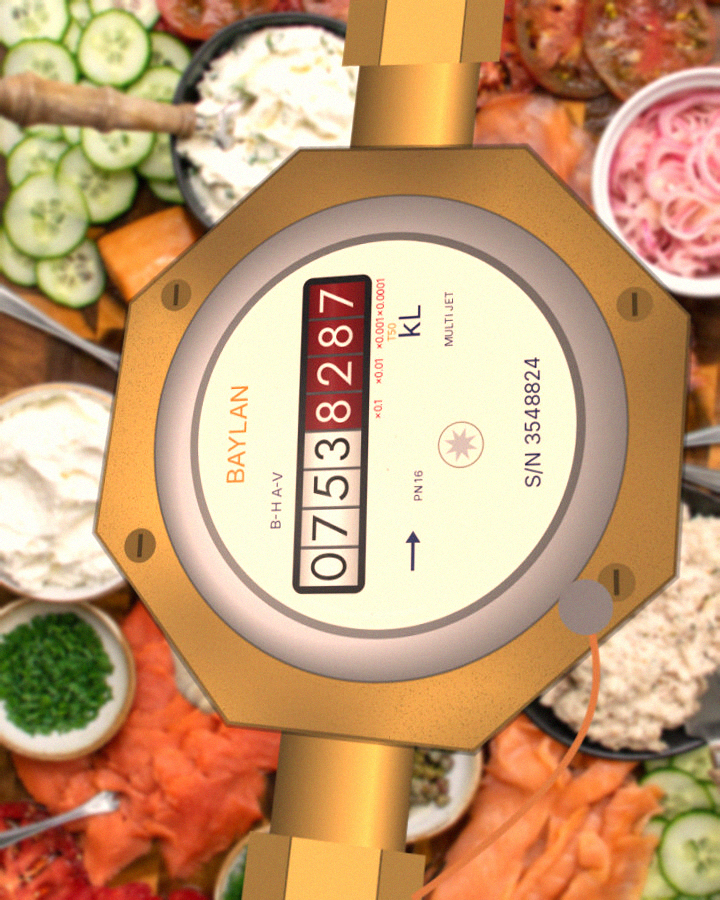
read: **753.8287** kL
